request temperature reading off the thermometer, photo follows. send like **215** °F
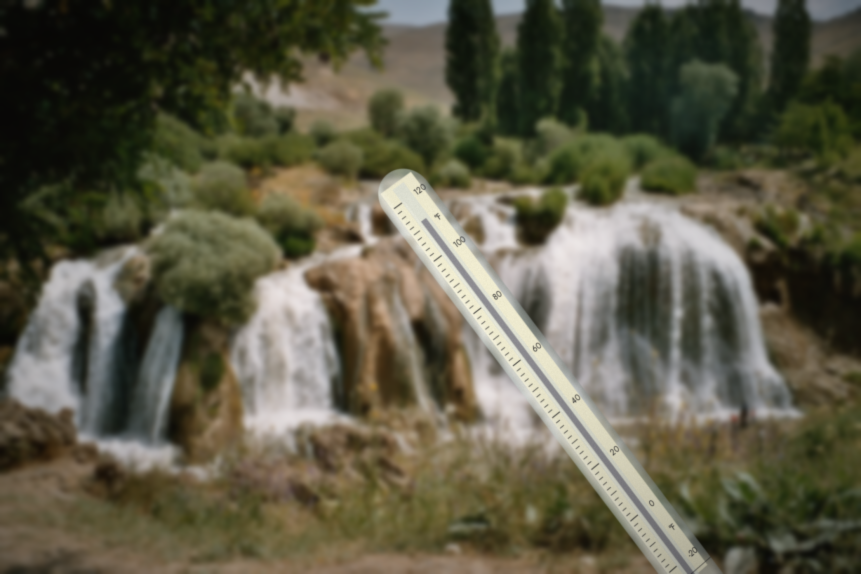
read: **112** °F
